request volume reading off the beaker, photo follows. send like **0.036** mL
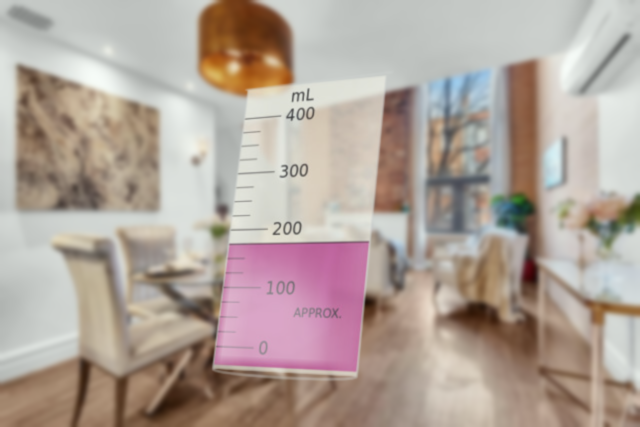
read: **175** mL
